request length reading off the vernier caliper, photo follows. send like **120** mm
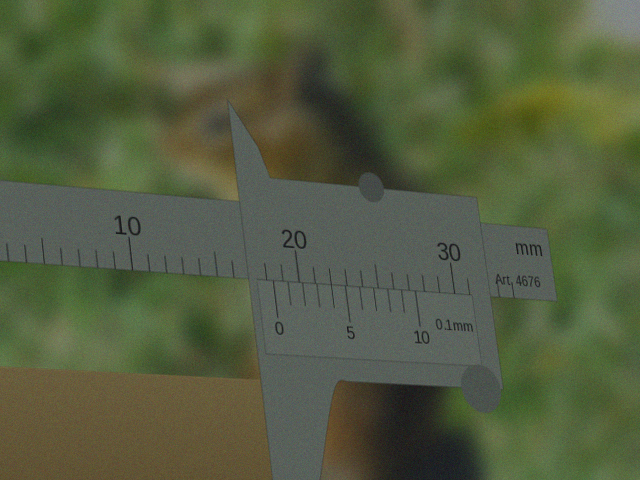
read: **18.4** mm
